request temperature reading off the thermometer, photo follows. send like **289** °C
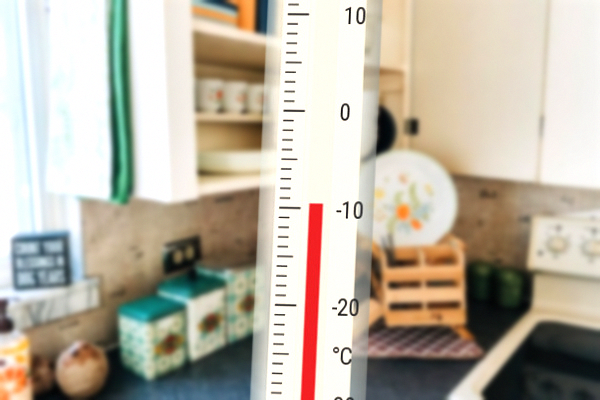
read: **-9.5** °C
